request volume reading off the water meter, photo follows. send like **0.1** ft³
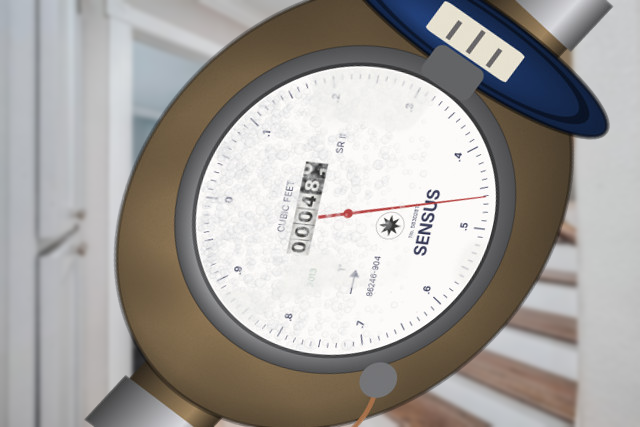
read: **480.46** ft³
